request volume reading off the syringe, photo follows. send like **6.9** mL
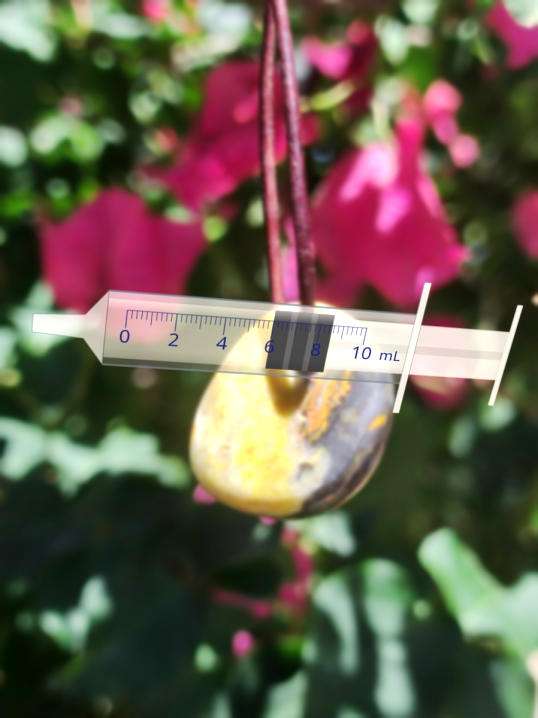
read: **6** mL
